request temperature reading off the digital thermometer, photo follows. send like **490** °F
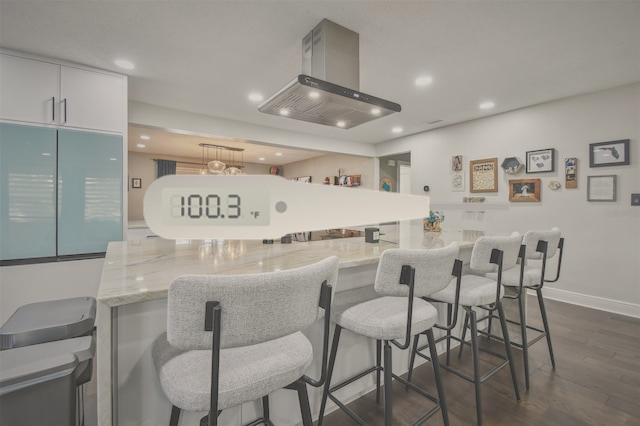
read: **100.3** °F
